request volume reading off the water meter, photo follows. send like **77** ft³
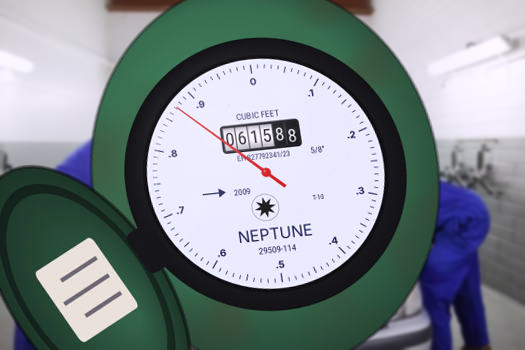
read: **61587.87** ft³
